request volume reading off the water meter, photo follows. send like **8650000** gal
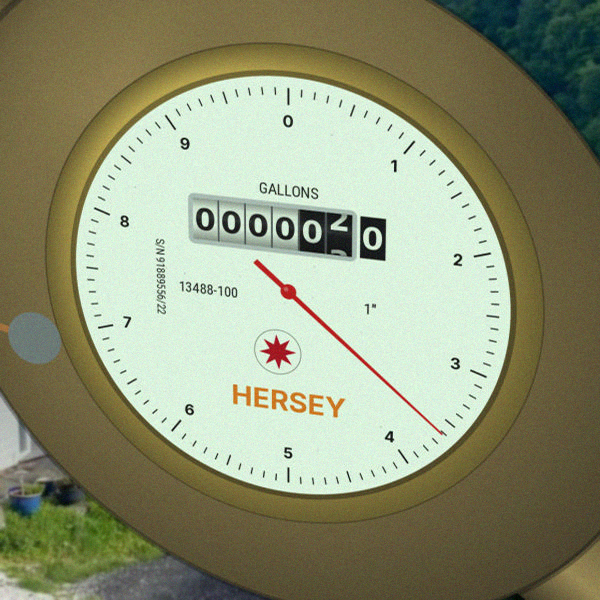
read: **23.6** gal
